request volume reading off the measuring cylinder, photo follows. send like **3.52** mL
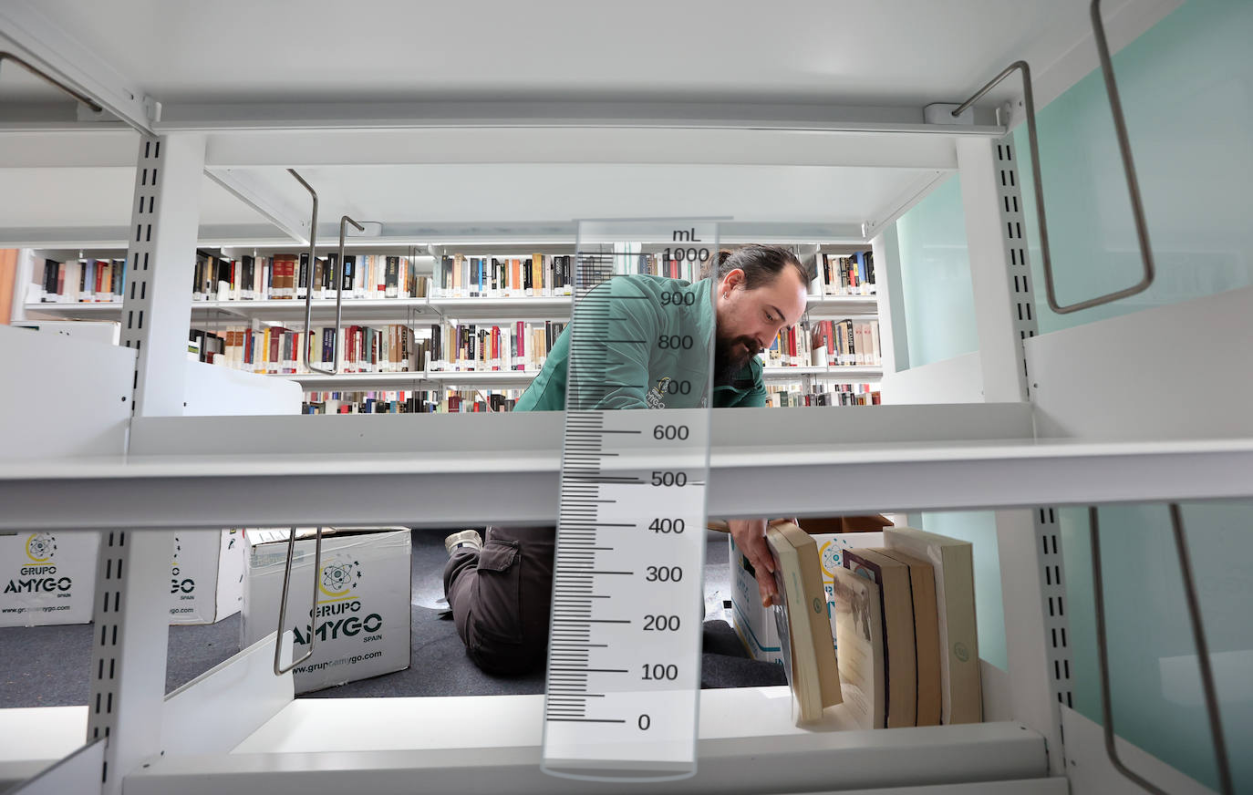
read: **490** mL
